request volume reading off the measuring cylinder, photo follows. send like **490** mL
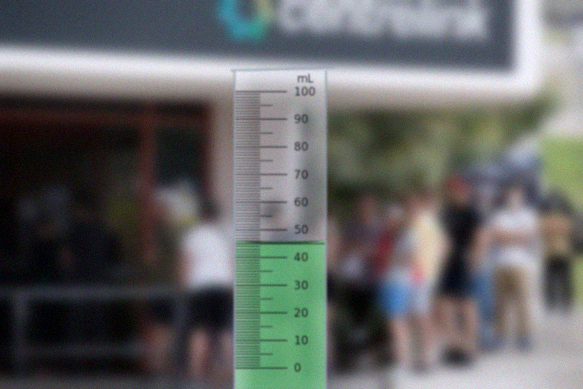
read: **45** mL
